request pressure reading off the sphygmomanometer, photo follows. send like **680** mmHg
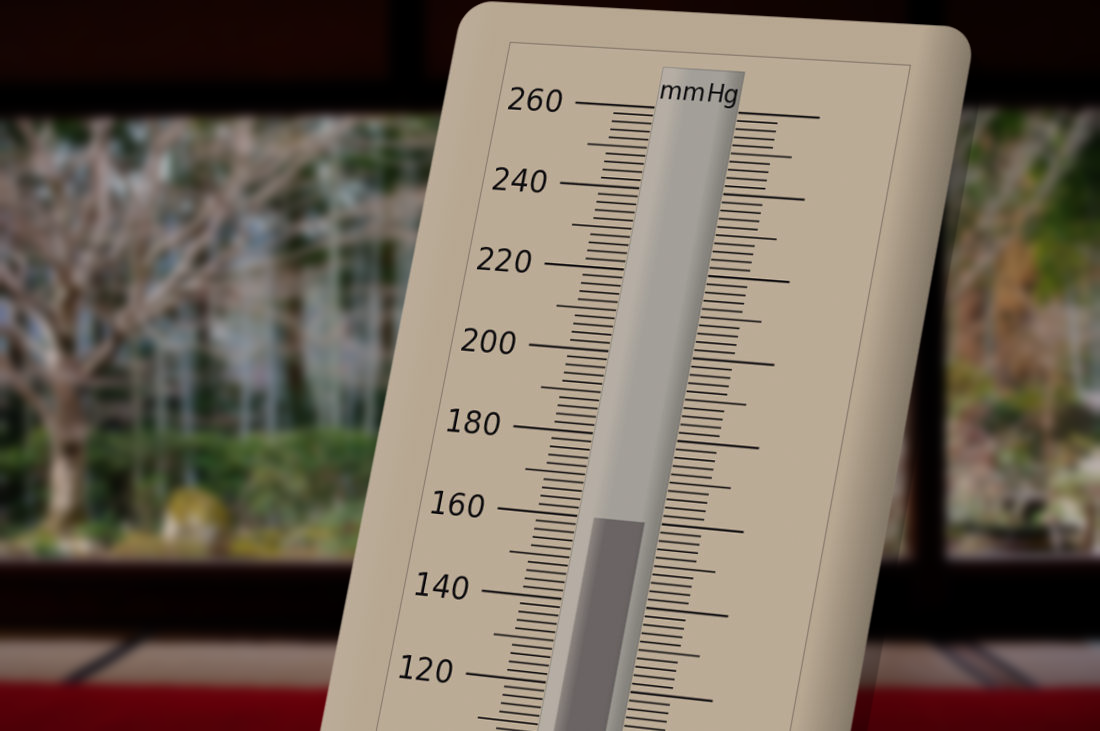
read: **160** mmHg
